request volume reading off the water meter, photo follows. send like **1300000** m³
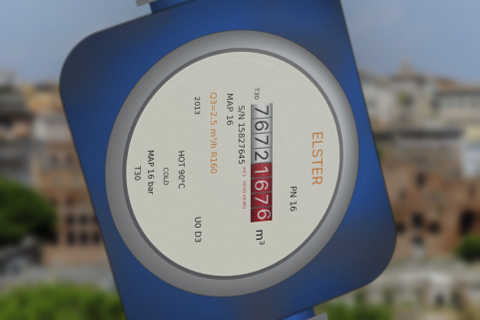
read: **7672.1676** m³
